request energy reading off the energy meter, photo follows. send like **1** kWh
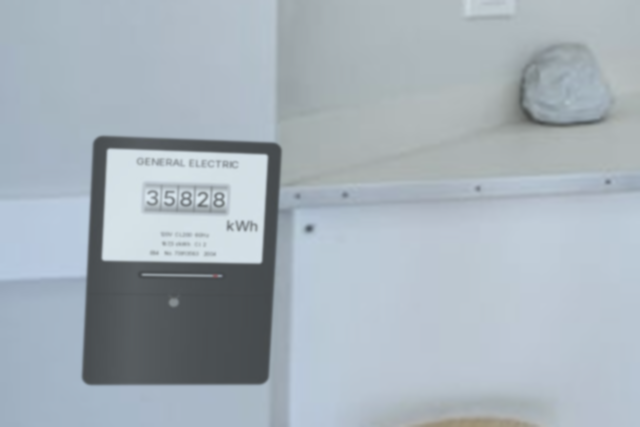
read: **35828** kWh
